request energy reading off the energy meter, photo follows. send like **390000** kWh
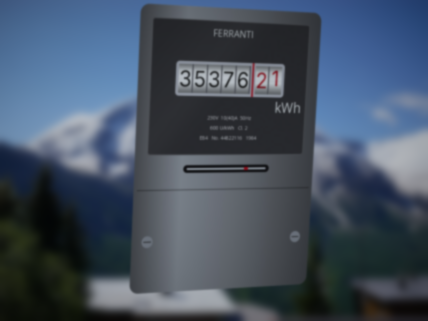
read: **35376.21** kWh
